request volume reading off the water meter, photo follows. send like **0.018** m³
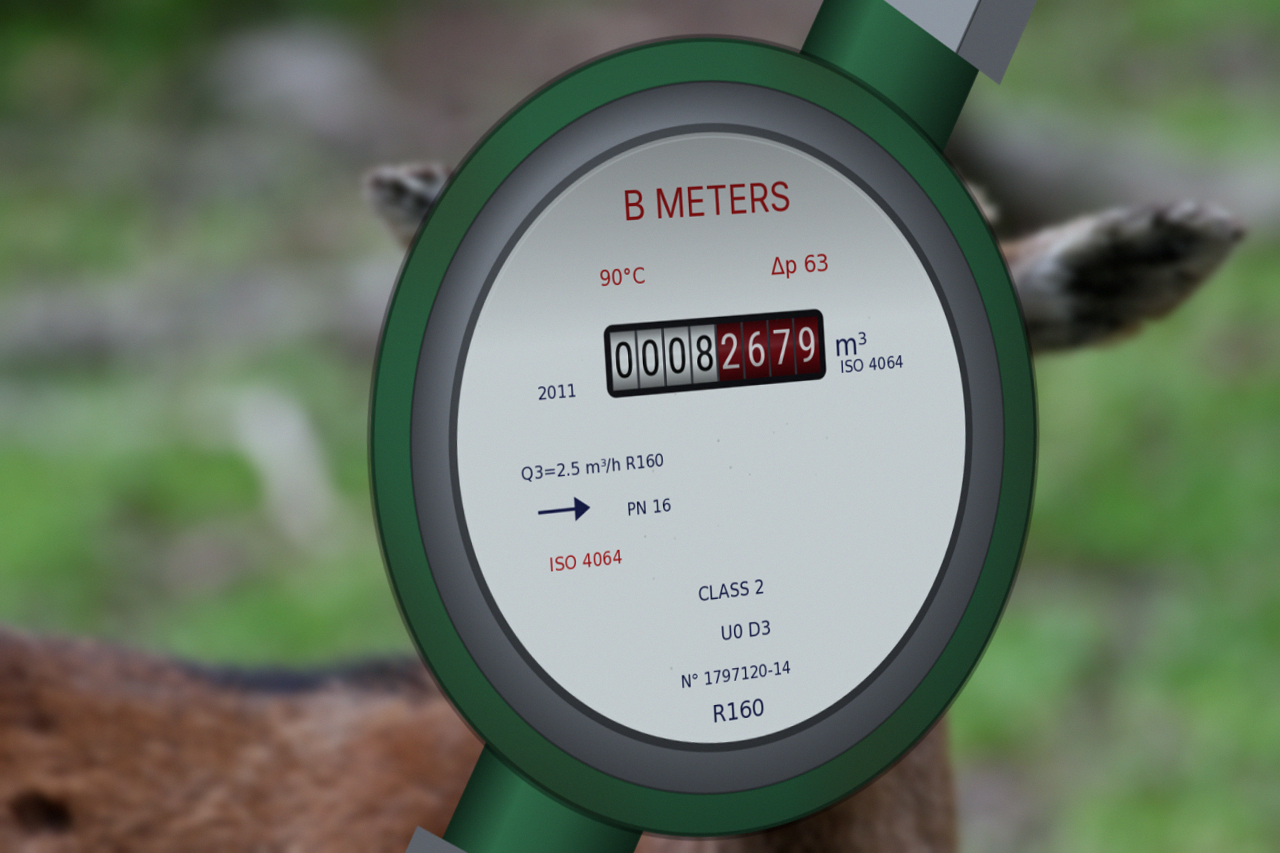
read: **8.2679** m³
